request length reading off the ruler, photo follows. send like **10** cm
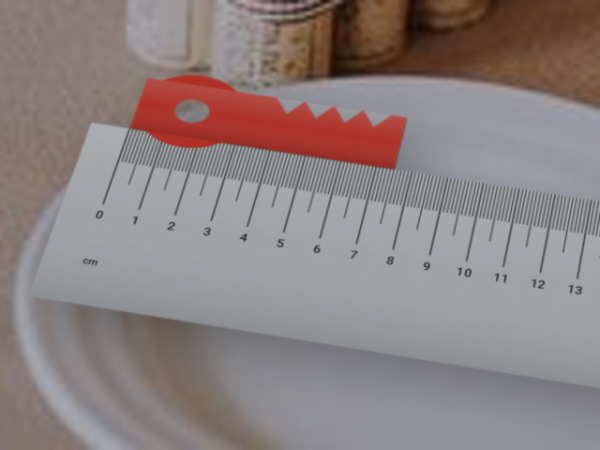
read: **7.5** cm
